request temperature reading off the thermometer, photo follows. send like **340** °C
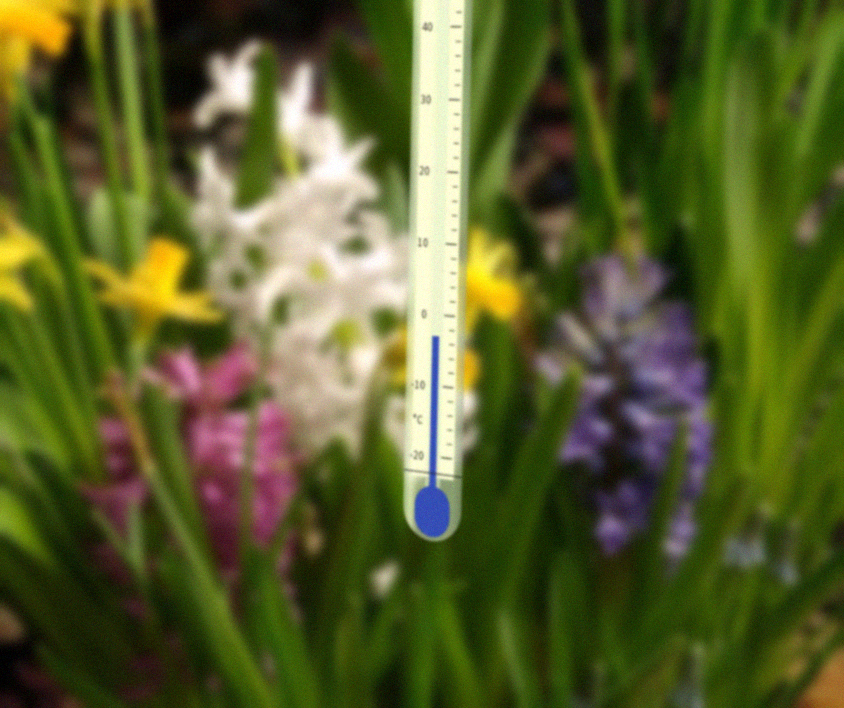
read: **-3** °C
